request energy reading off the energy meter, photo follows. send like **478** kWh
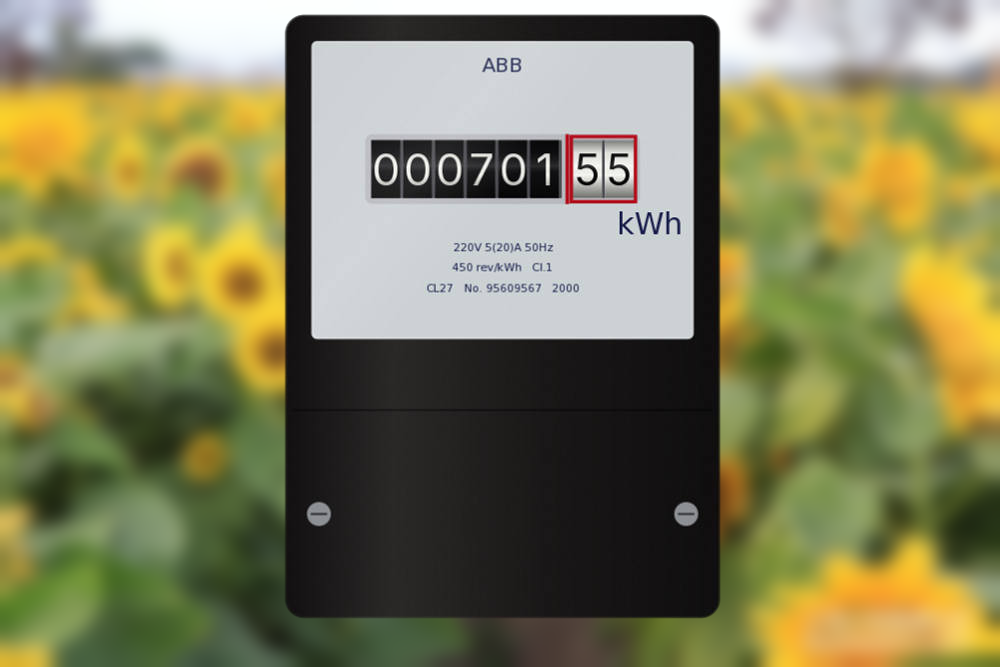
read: **701.55** kWh
